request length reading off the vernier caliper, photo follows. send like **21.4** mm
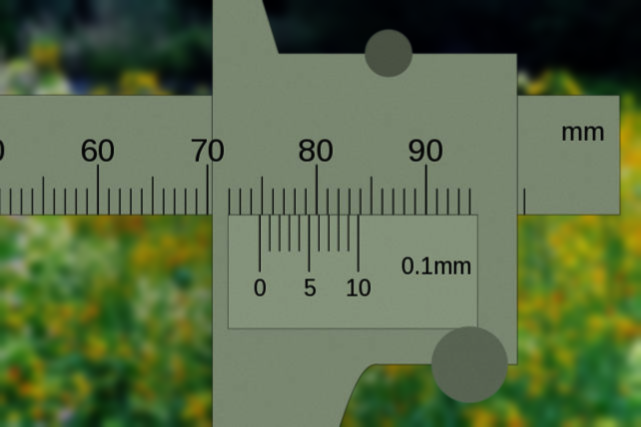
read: **74.8** mm
